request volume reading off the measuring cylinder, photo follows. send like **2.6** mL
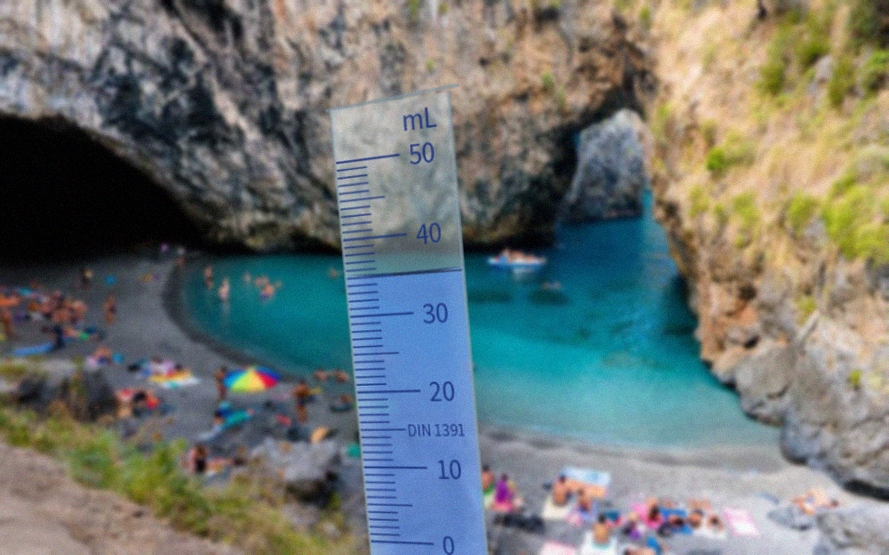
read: **35** mL
